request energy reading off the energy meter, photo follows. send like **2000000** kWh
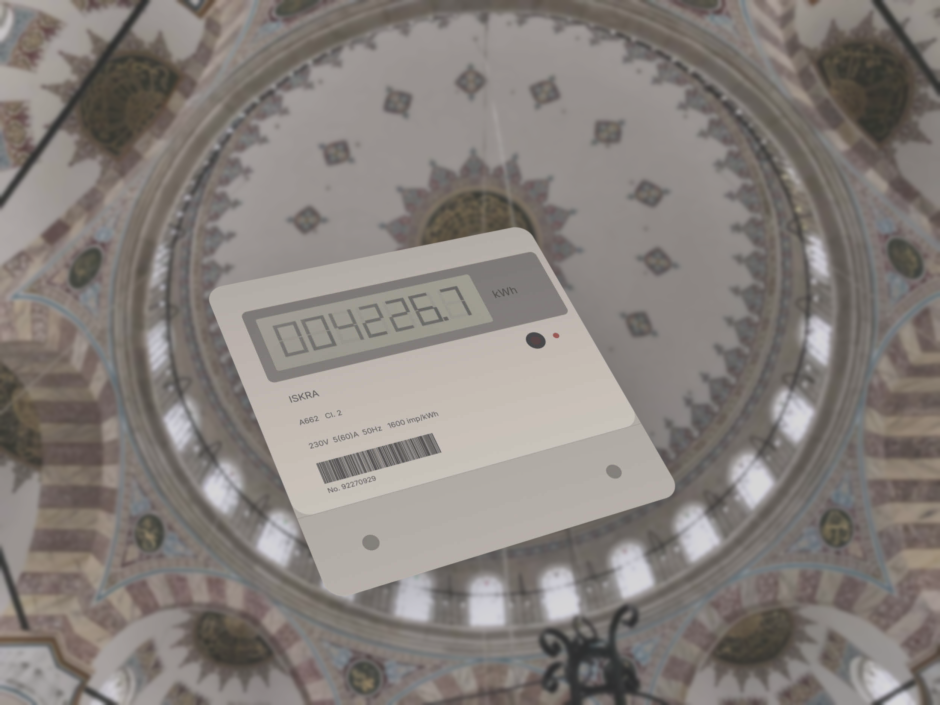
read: **4226.7** kWh
